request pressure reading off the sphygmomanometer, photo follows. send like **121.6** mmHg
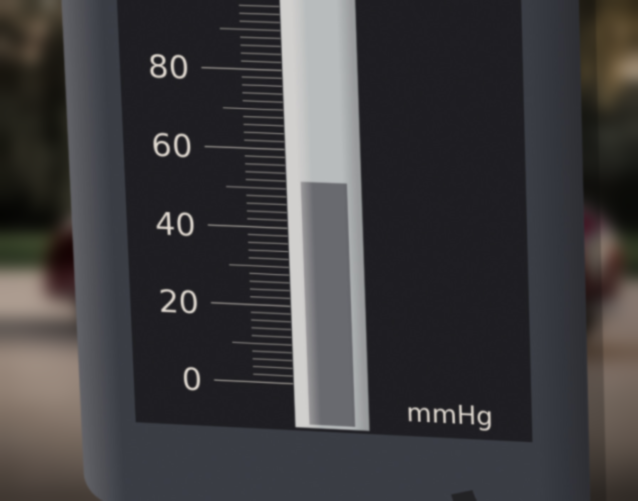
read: **52** mmHg
